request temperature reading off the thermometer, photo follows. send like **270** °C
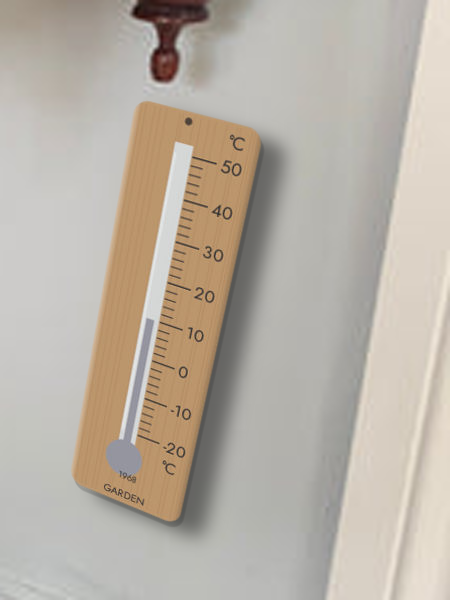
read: **10** °C
